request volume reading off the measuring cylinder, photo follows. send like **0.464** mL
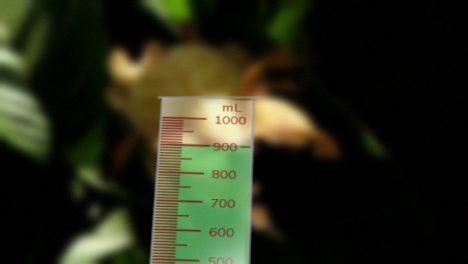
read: **900** mL
